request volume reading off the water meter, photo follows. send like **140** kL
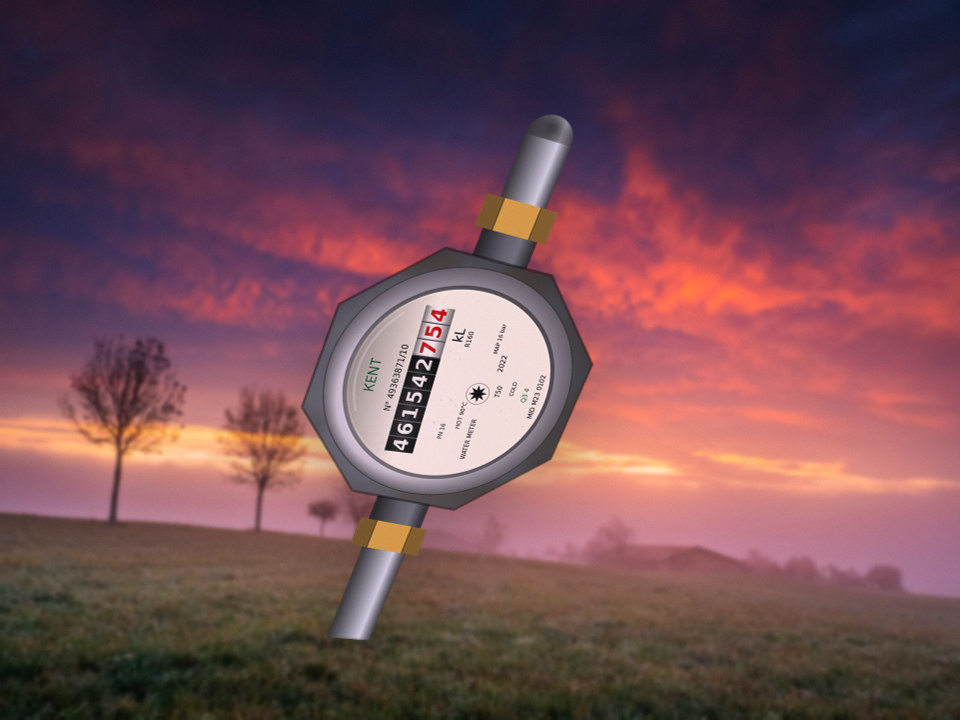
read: **461542.754** kL
